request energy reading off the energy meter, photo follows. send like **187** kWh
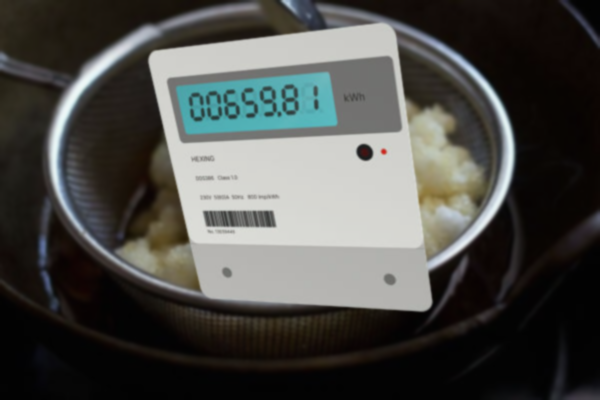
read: **659.81** kWh
